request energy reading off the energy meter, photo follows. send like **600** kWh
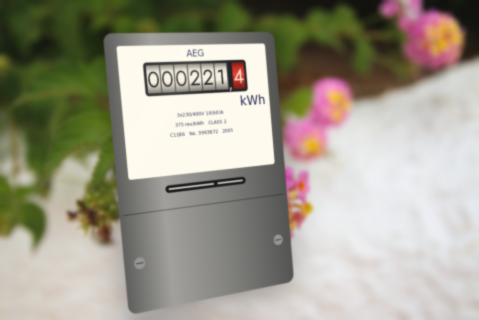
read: **221.4** kWh
